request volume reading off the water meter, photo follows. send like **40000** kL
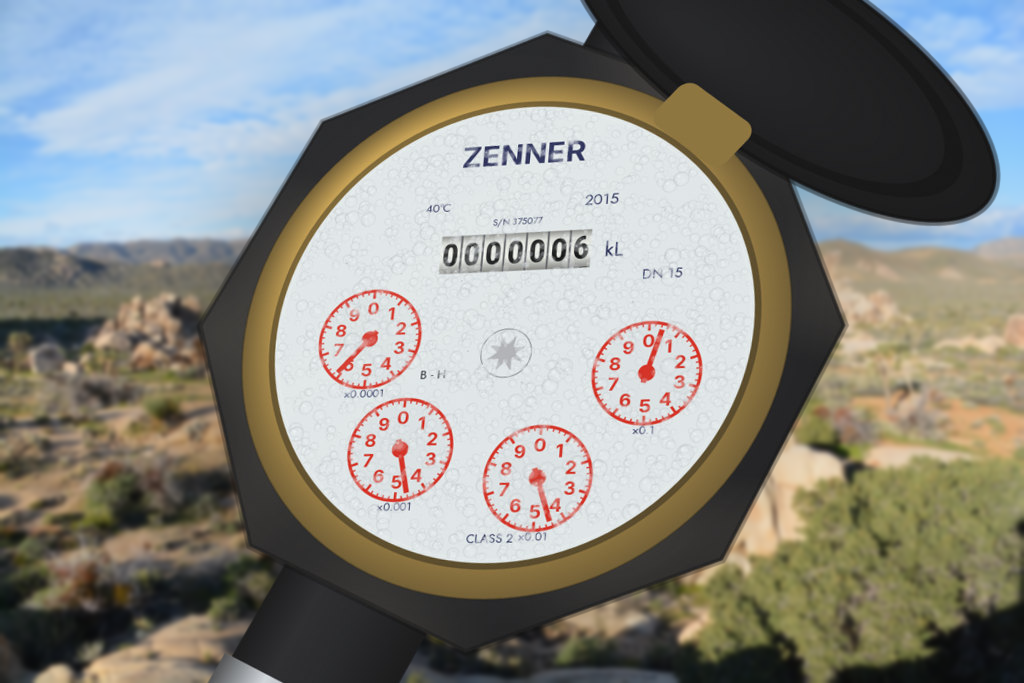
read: **6.0446** kL
